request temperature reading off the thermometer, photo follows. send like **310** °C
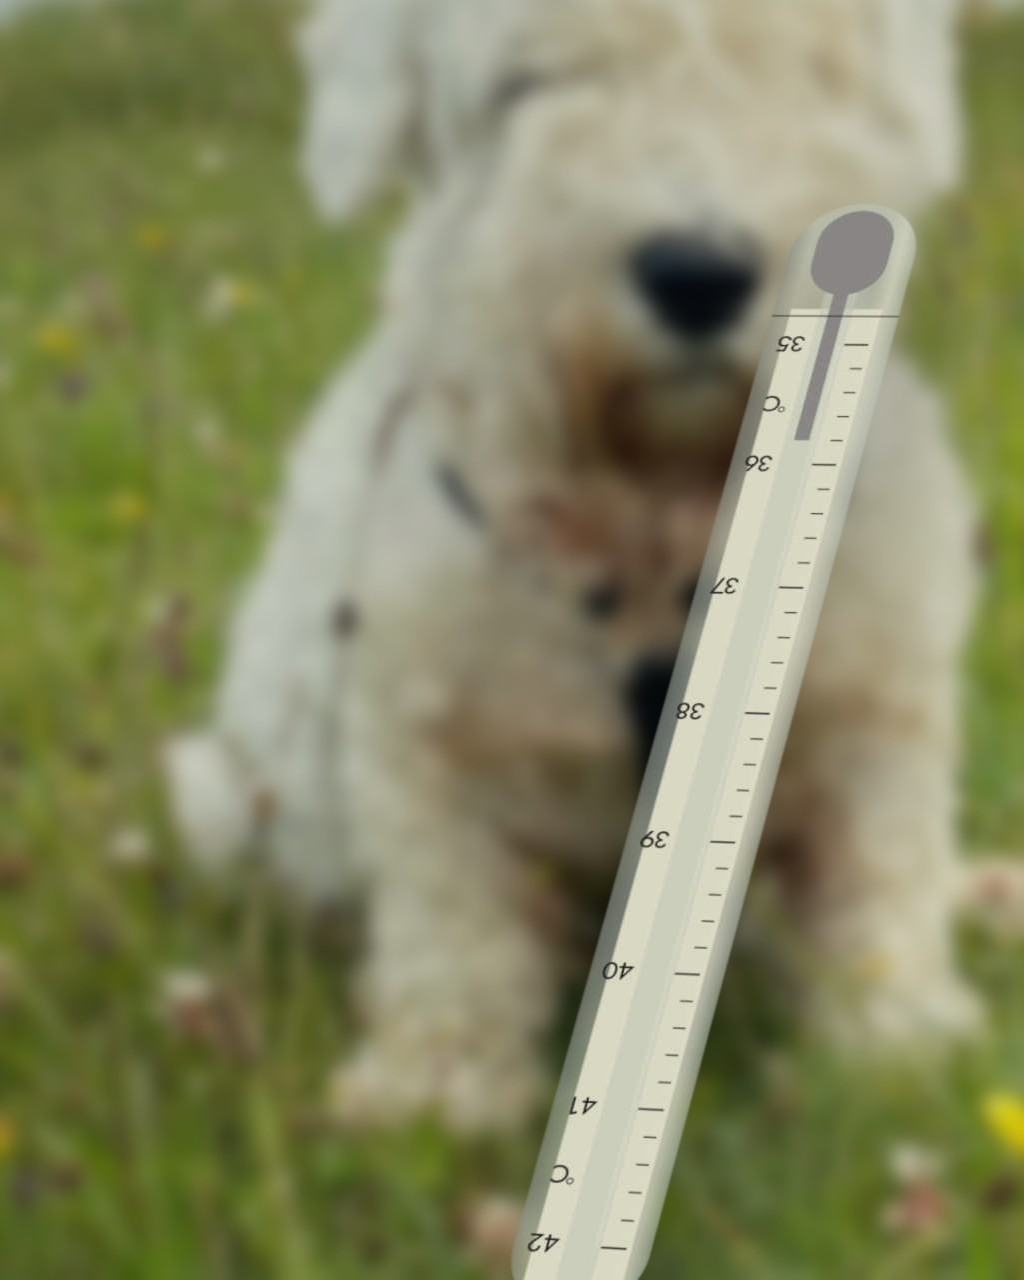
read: **35.8** °C
